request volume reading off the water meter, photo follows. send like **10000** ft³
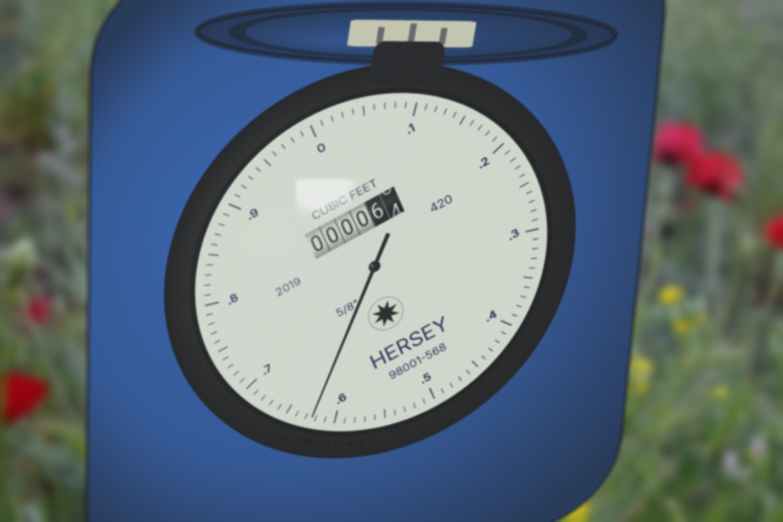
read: **63.62** ft³
